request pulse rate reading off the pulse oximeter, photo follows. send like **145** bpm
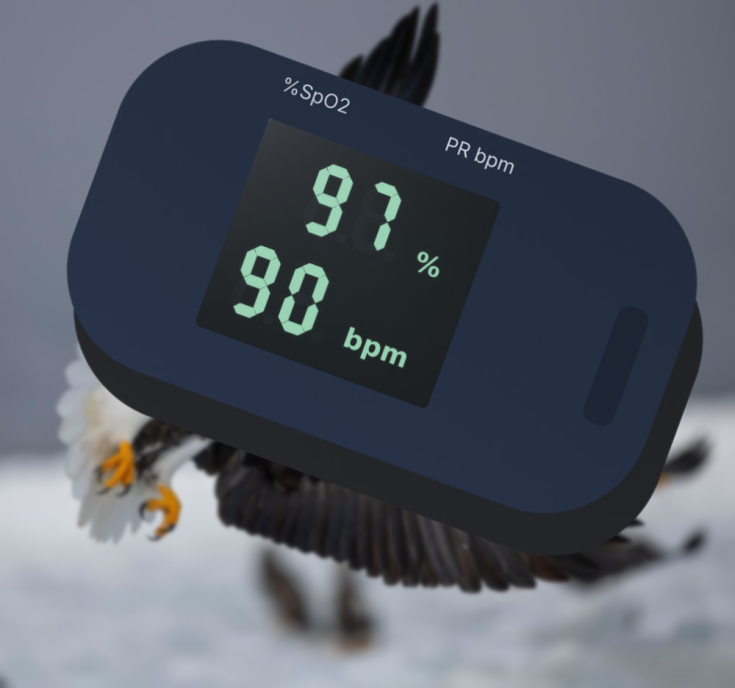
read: **90** bpm
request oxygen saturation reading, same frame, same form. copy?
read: **97** %
